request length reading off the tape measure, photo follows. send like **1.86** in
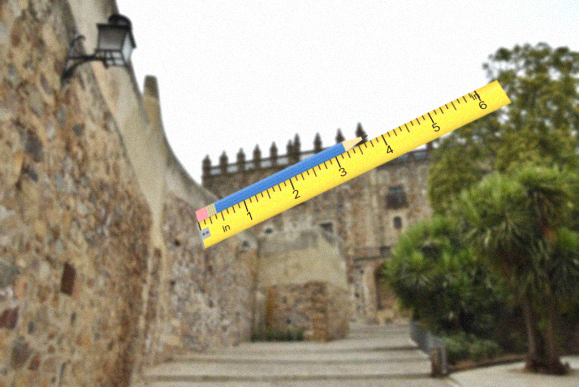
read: **3.75** in
